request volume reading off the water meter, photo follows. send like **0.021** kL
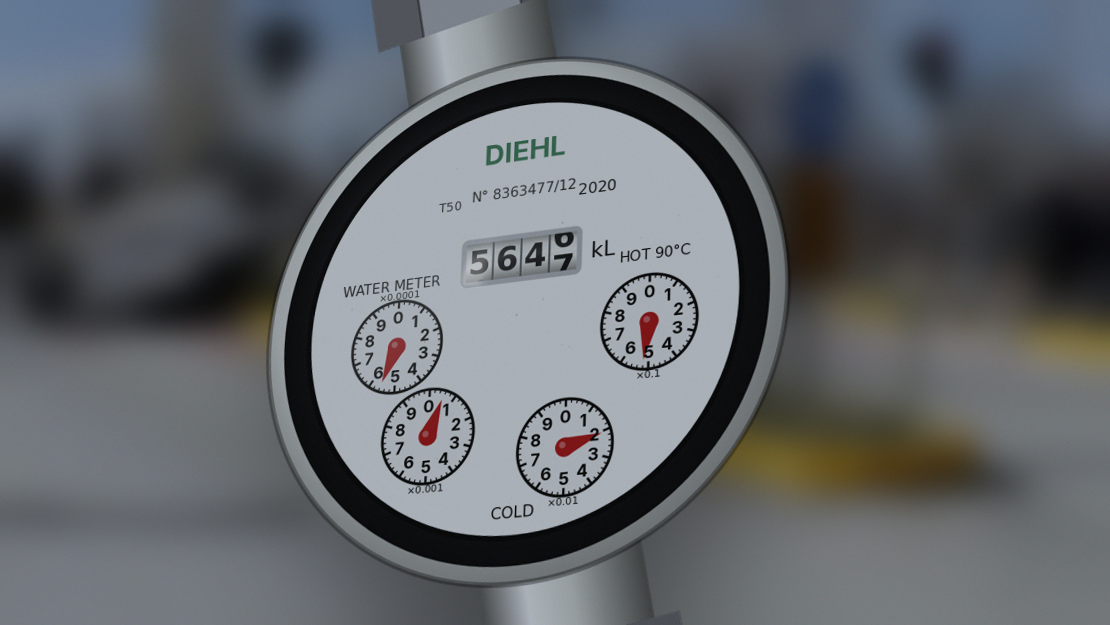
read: **5646.5205** kL
